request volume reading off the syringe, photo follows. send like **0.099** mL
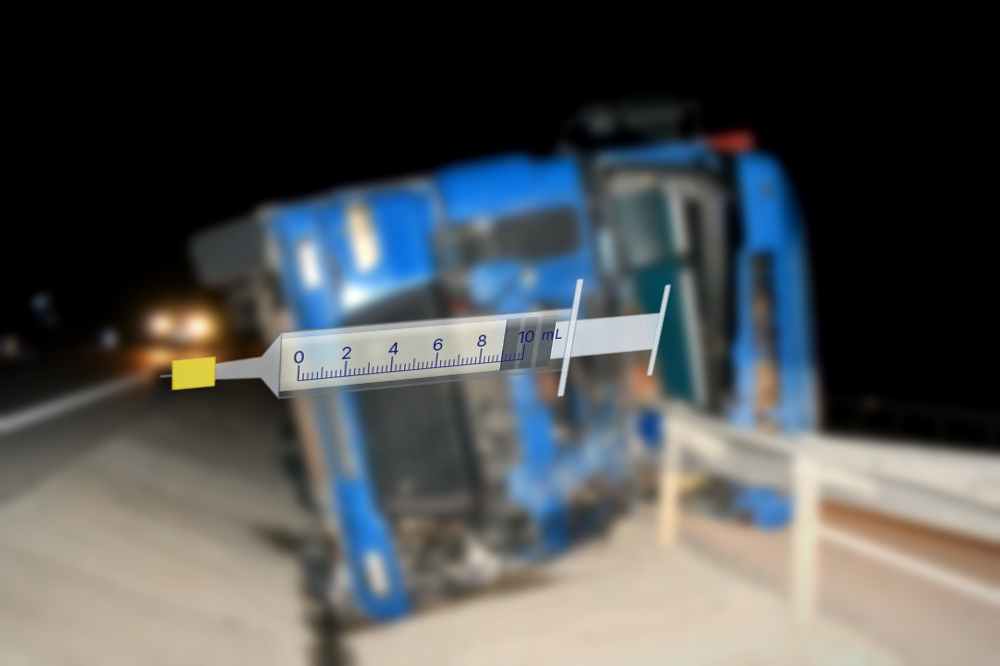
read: **9** mL
